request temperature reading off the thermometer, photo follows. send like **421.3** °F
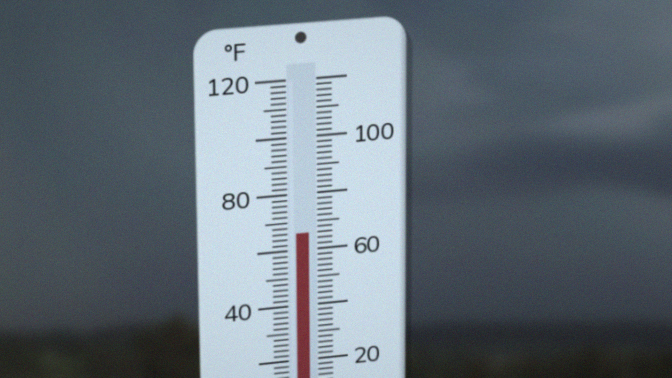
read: **66** °F
